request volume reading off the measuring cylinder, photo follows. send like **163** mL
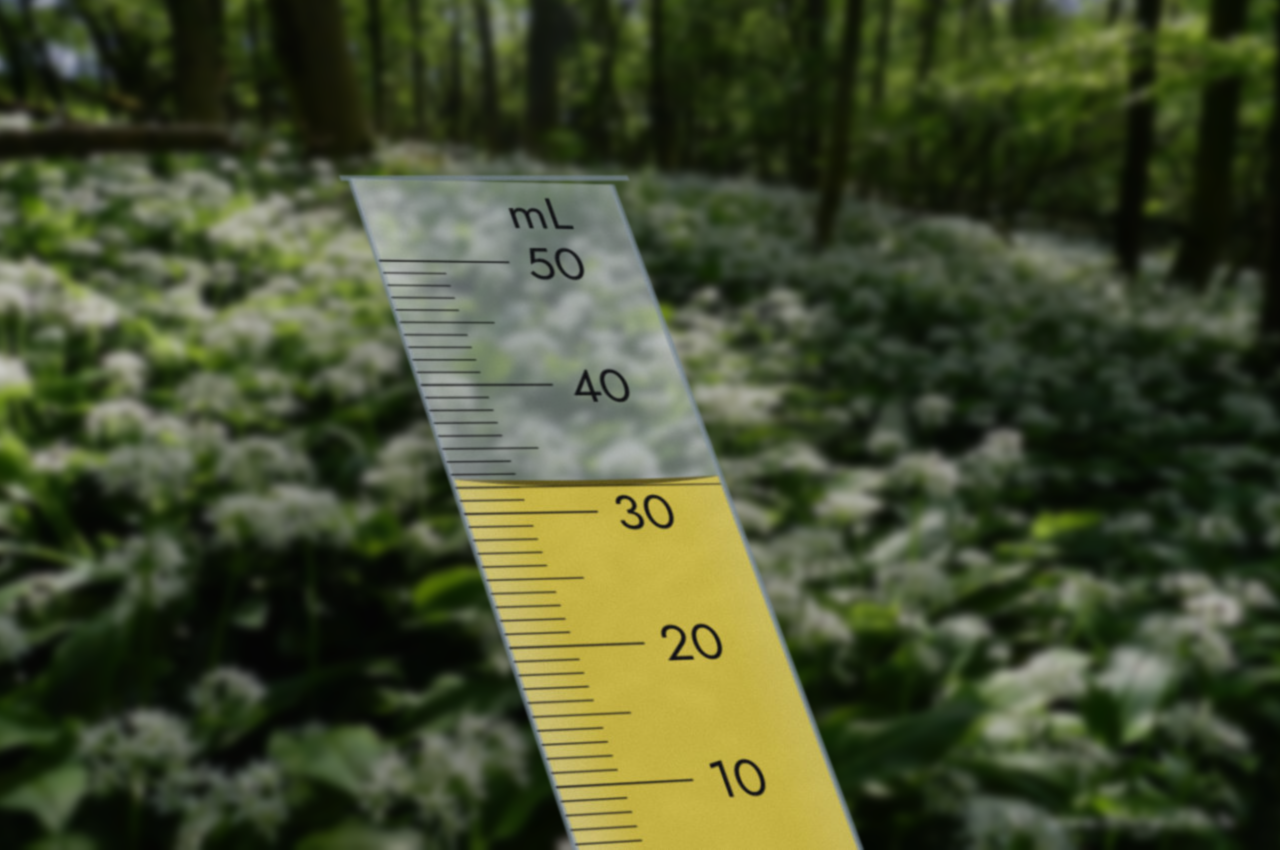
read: **32** mL
